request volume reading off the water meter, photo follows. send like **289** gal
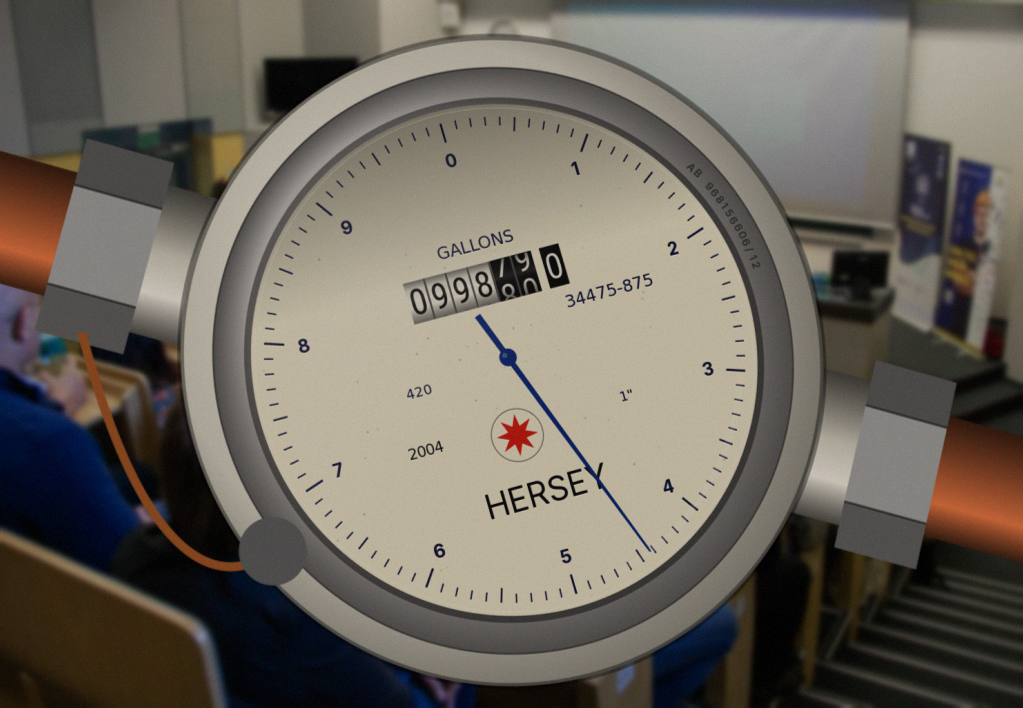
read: **998794.4** gal
